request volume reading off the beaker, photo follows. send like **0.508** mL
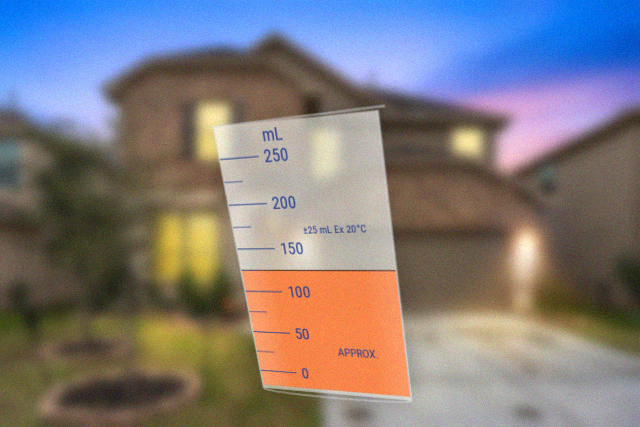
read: **125** mL
